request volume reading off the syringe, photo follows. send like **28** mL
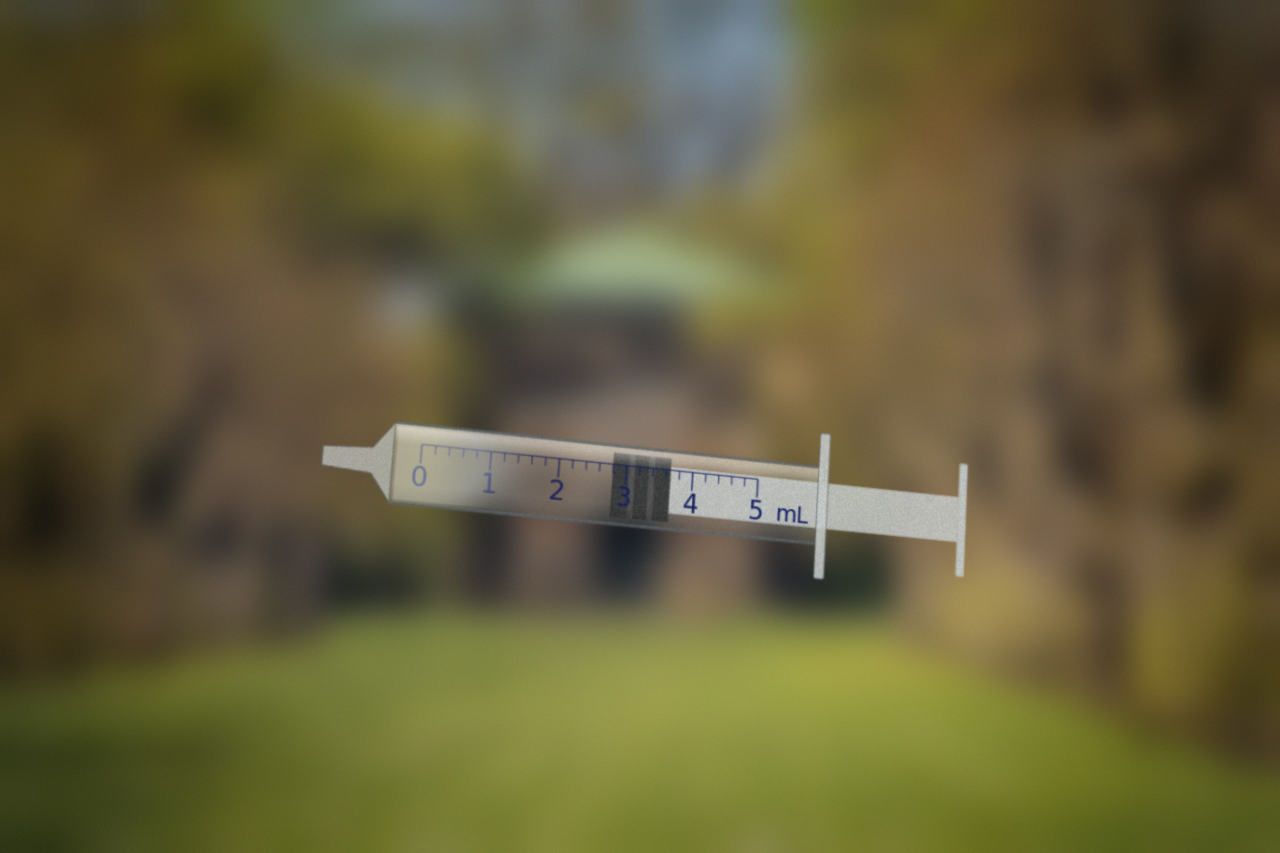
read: **2.8** mL
